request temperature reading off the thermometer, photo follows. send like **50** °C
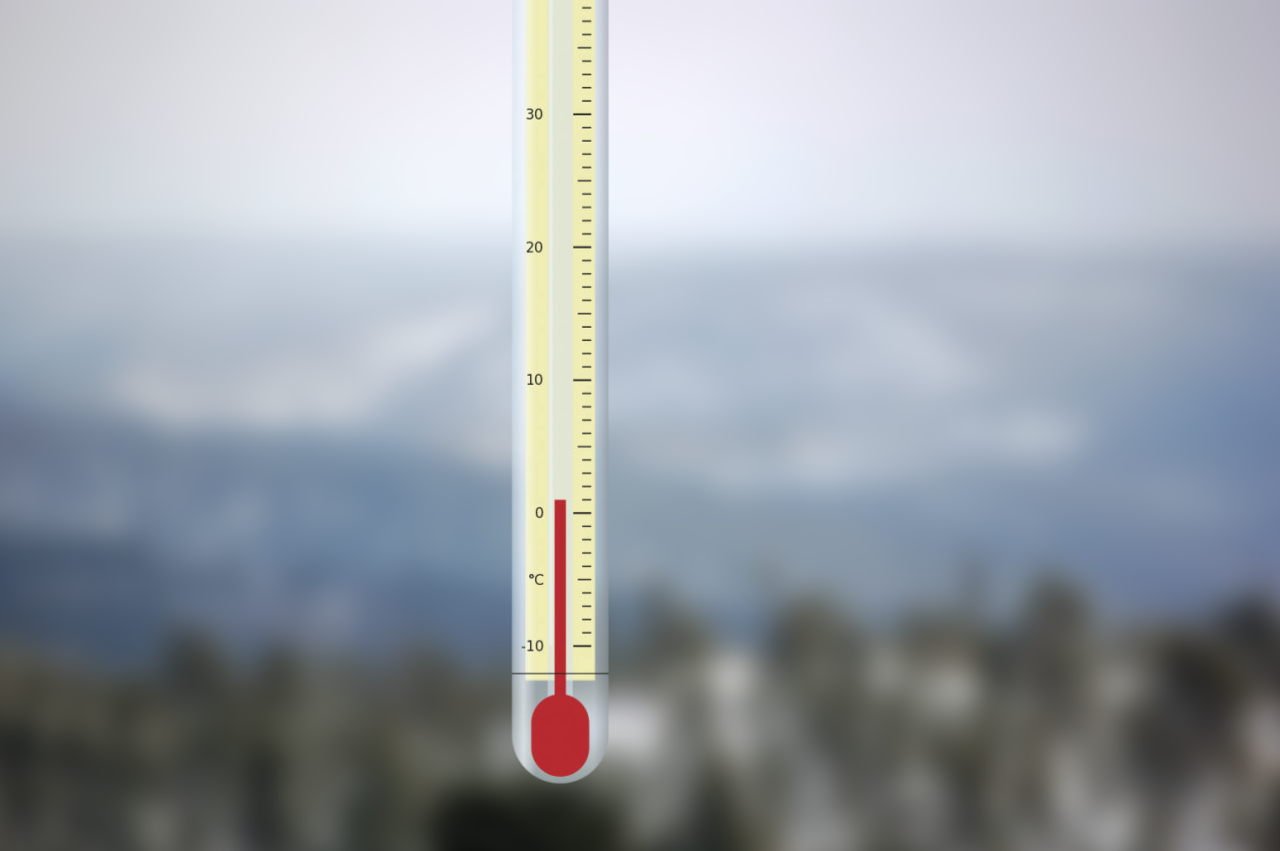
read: **1** °C
